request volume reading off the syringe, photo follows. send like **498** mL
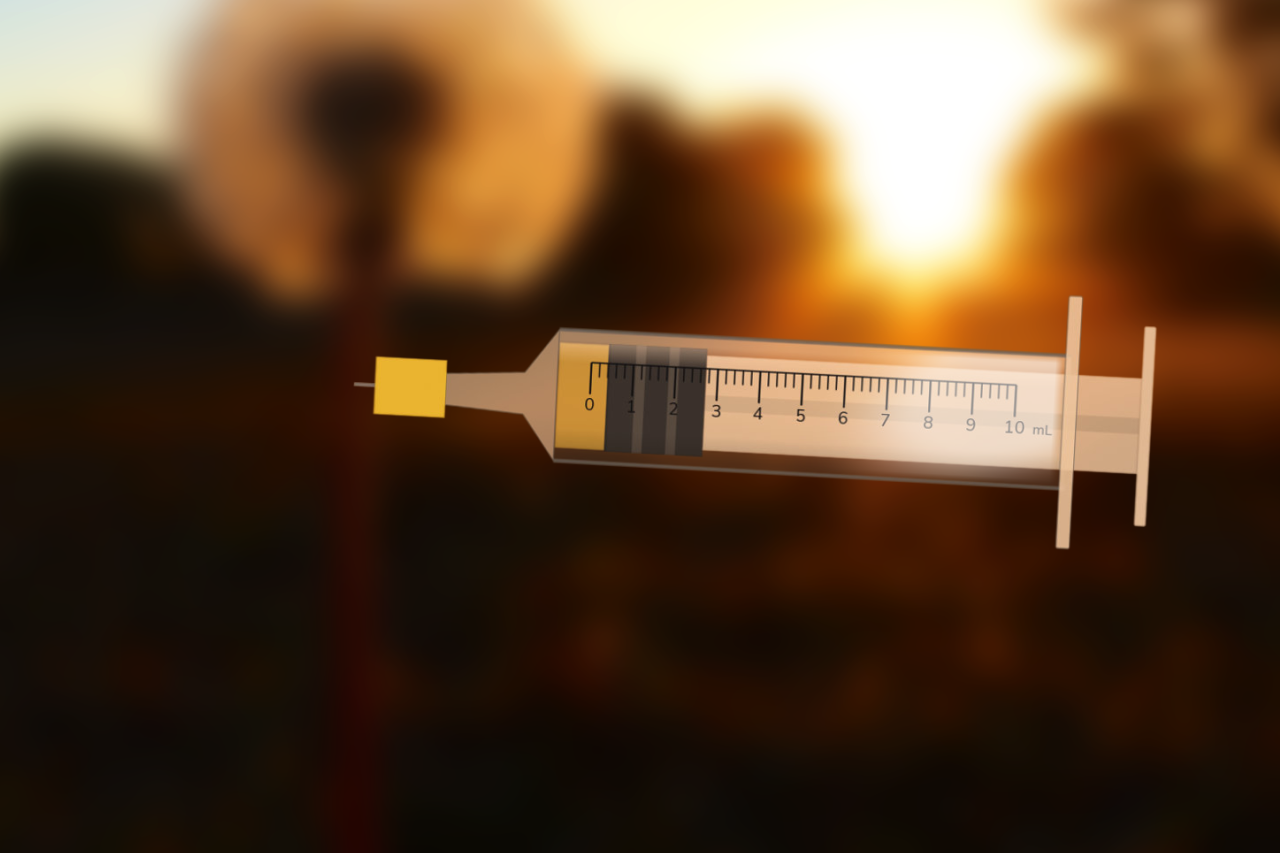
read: **0.4** mL
